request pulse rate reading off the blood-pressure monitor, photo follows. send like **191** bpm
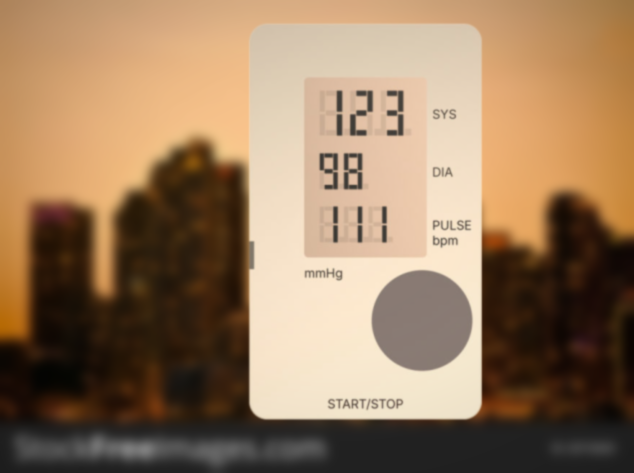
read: **111** bpm
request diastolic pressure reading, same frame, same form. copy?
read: **98** mmHg
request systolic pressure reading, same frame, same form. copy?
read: **123** mmHg
